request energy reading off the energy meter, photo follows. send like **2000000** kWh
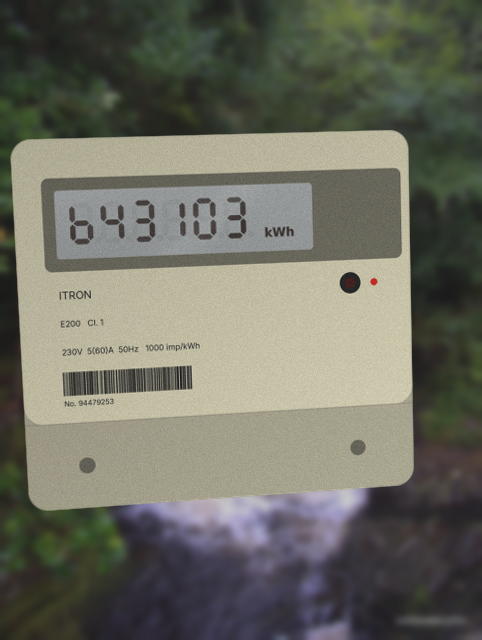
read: **643103** kWh
